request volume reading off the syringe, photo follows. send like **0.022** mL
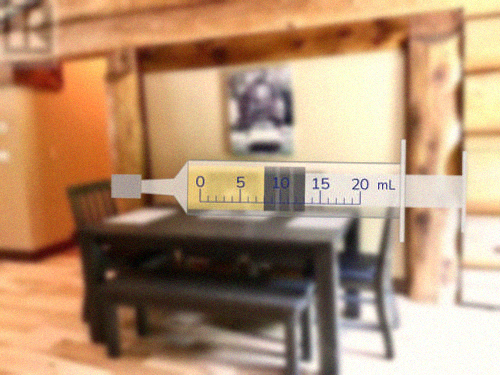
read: **8** mL
